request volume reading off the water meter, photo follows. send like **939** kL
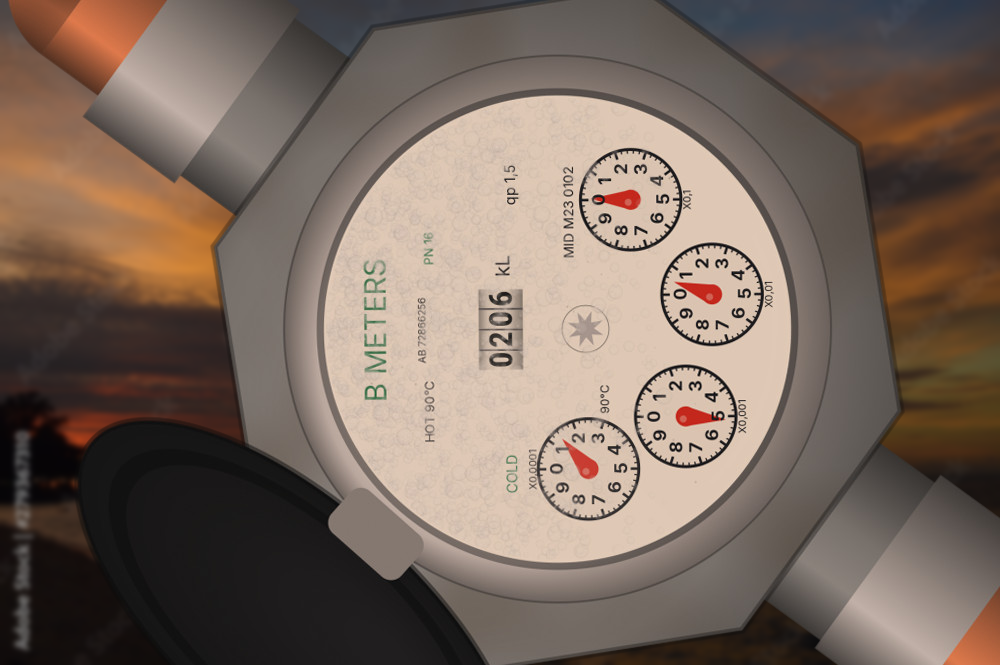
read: **206.0051** kL
